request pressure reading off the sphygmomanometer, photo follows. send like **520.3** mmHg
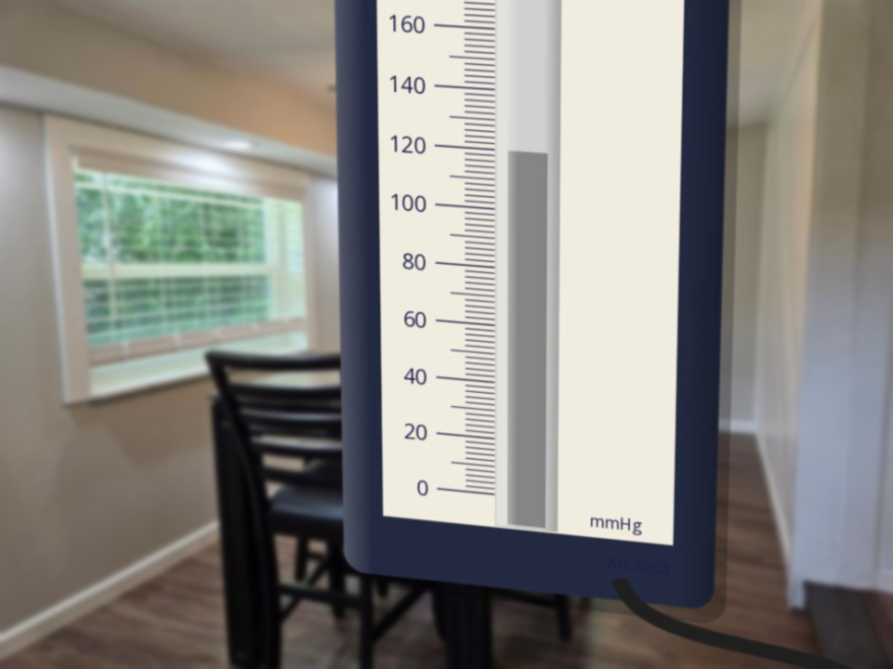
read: **120** mmHg
